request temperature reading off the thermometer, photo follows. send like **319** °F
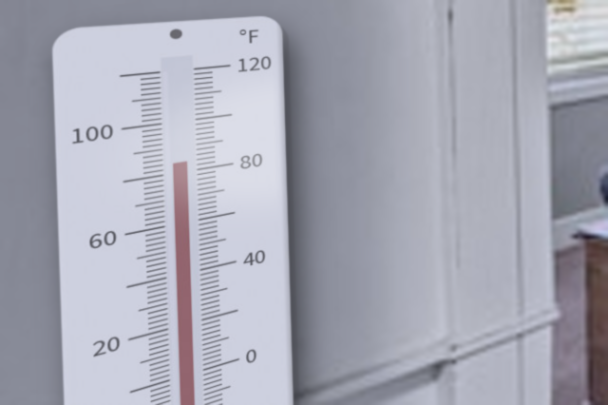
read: **84** °F
